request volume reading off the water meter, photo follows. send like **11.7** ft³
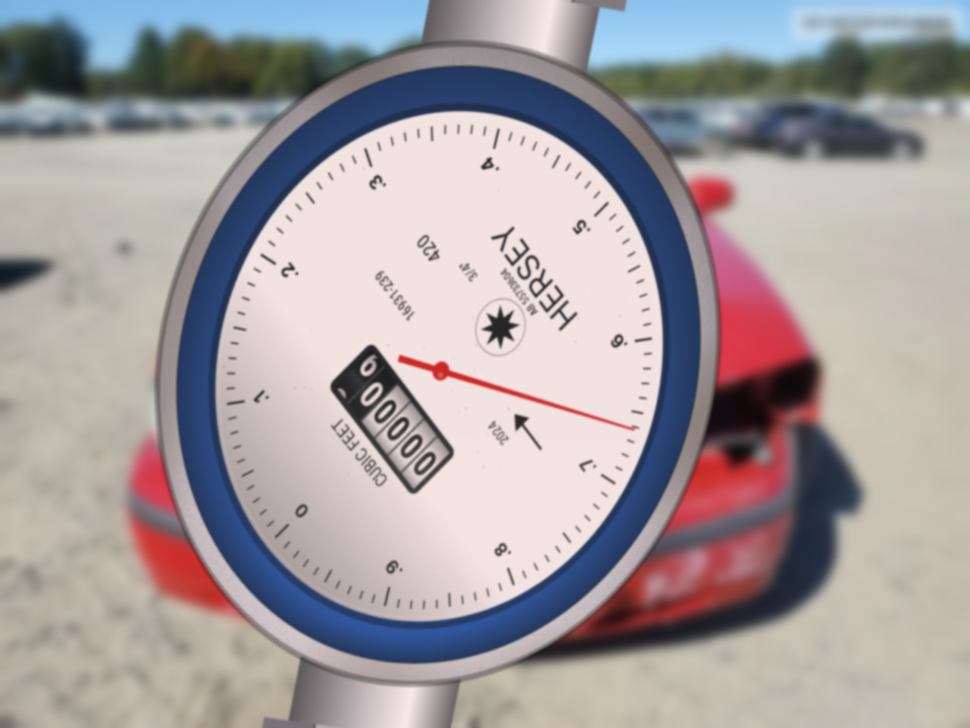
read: **8.66** ft³
